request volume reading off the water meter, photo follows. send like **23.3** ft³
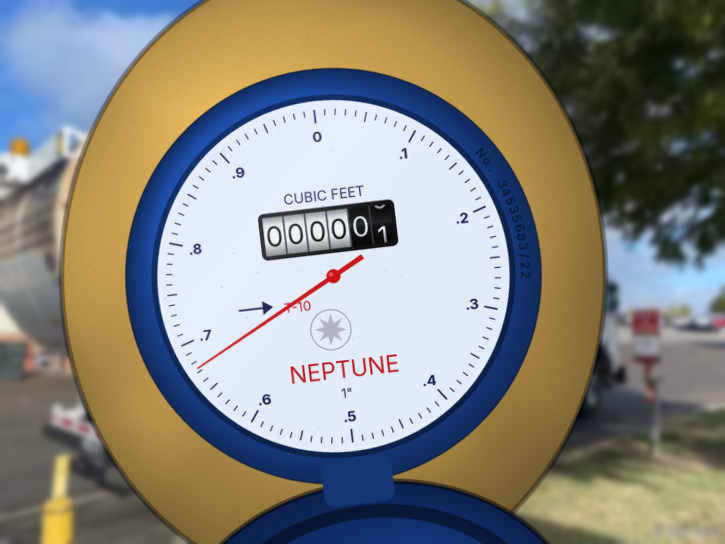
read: **0.67** ft³
